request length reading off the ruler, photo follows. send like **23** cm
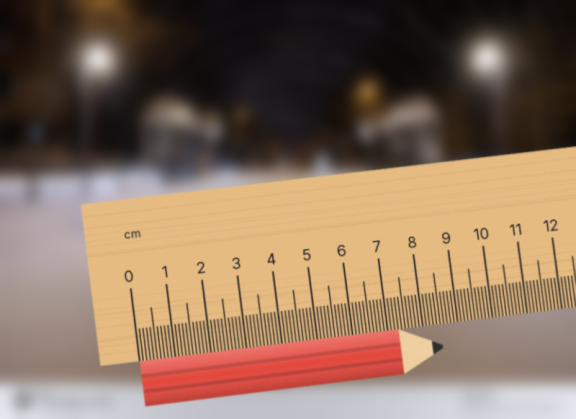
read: **8.5** cm
